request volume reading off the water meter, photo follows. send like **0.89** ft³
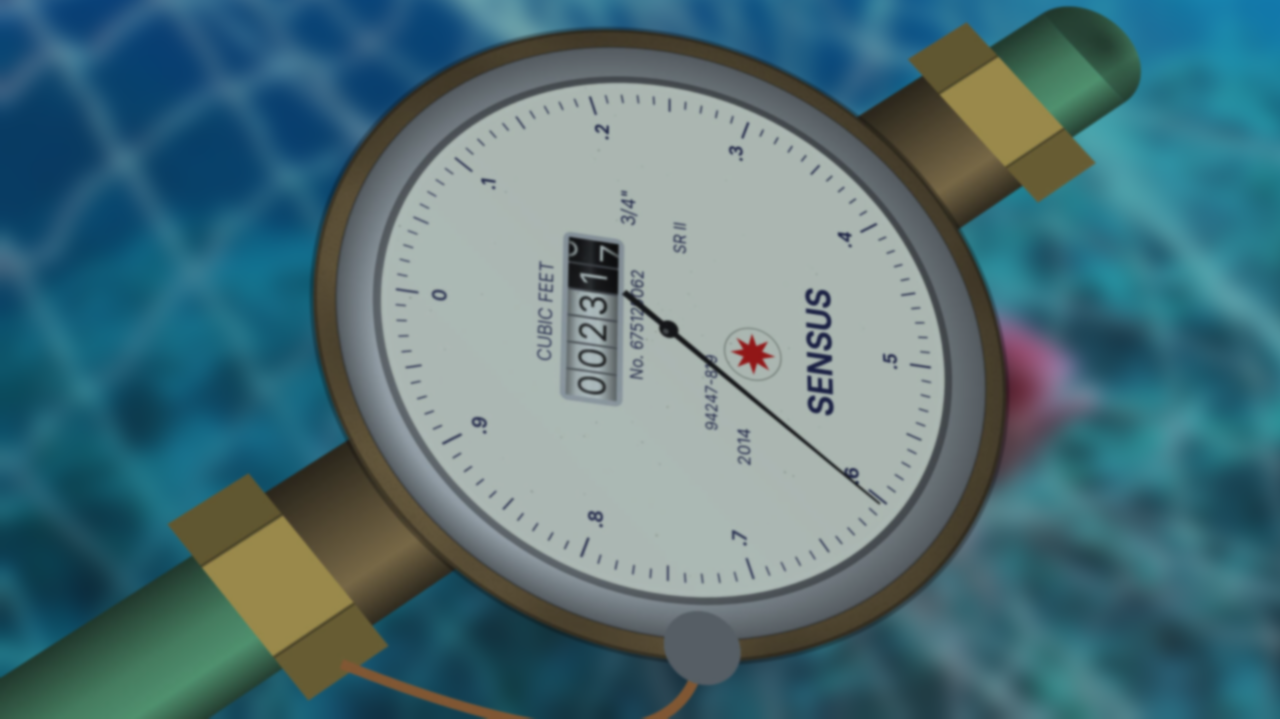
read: **2316.60** ft³
